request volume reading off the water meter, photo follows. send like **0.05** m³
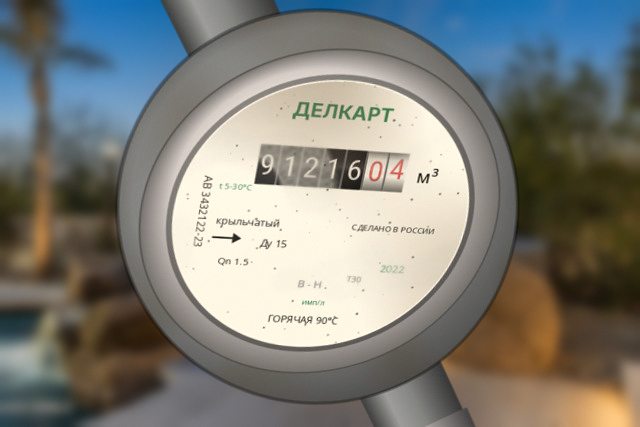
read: **91216.04** m³
